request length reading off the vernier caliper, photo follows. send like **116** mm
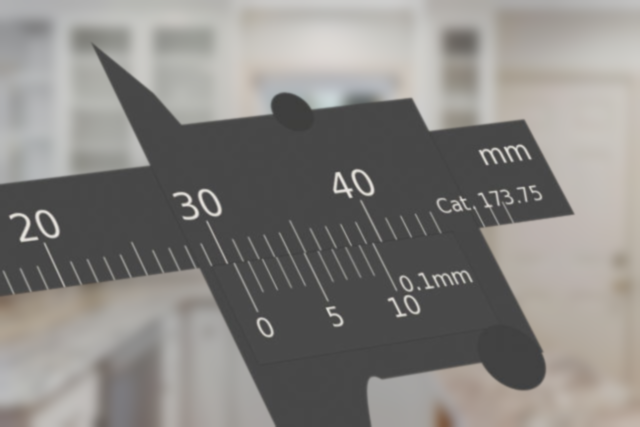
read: **30.4** mm
